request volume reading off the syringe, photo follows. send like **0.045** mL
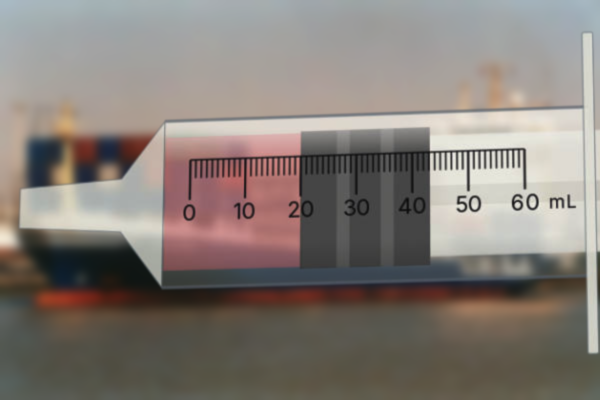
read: **20** mL
